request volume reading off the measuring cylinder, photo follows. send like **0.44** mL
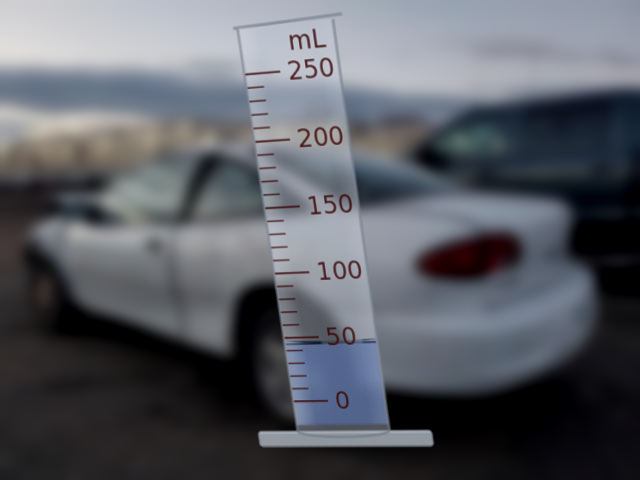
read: **45** mL
